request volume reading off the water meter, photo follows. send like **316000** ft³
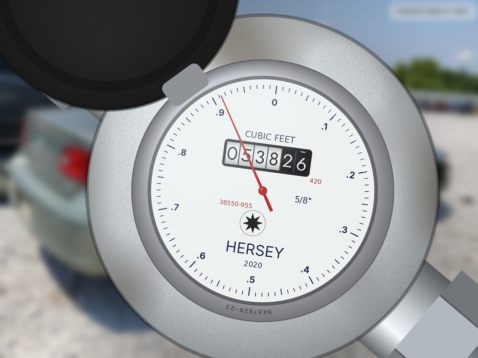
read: **53825.91** ft³
